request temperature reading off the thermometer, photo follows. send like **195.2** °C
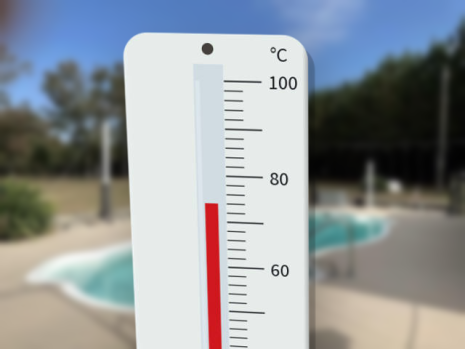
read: **74** °C
